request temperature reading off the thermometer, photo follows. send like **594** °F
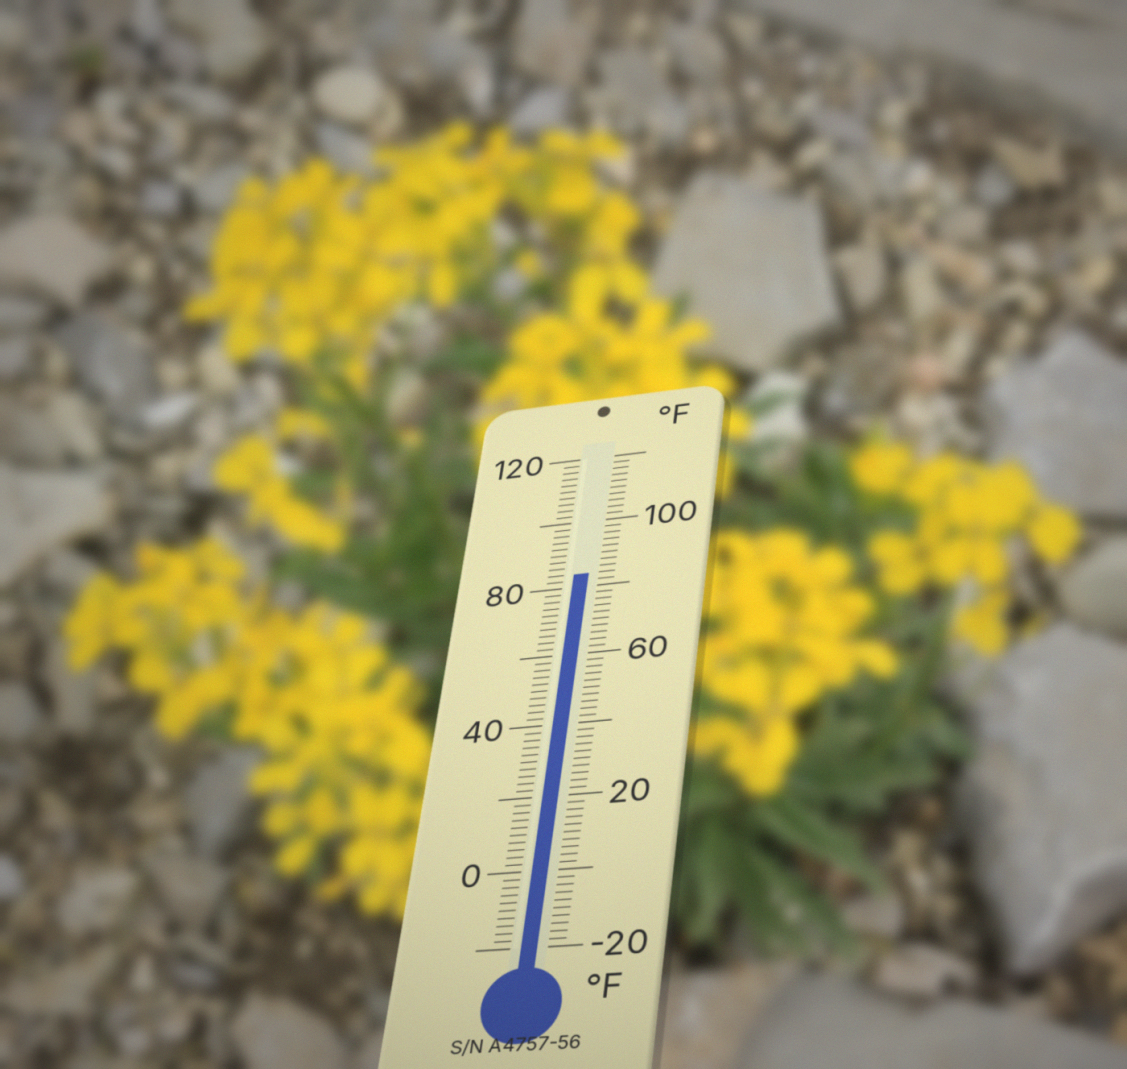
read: **84** °F
